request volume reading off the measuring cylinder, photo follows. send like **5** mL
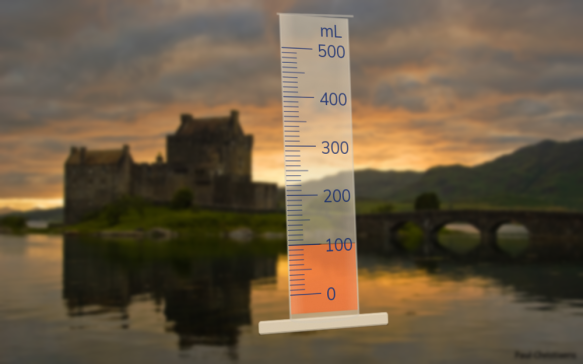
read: **100** mL
